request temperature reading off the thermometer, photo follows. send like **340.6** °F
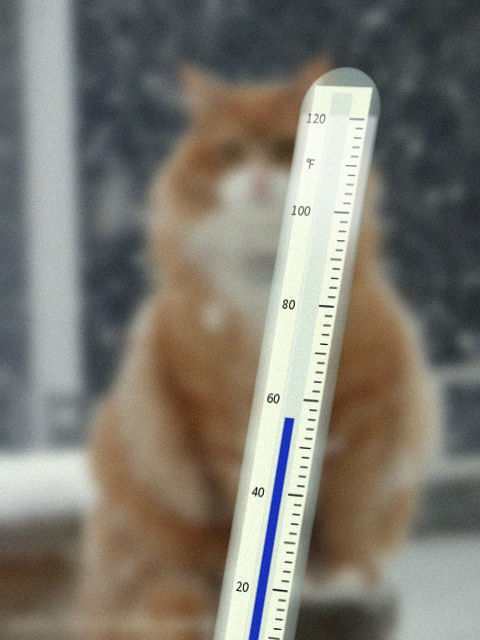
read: **56** °F
